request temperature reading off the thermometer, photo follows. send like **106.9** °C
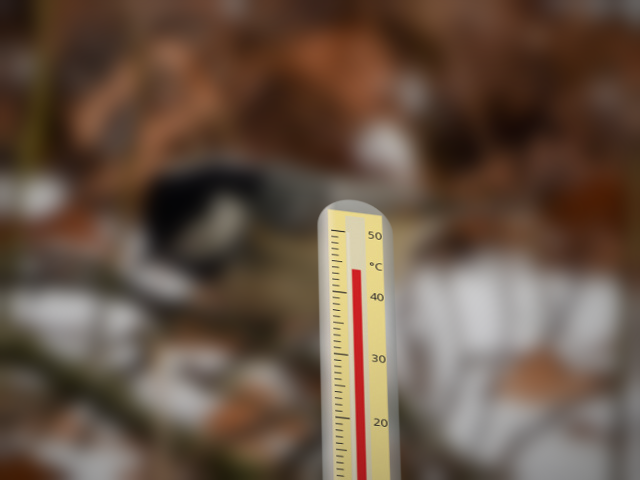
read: **44** °C
